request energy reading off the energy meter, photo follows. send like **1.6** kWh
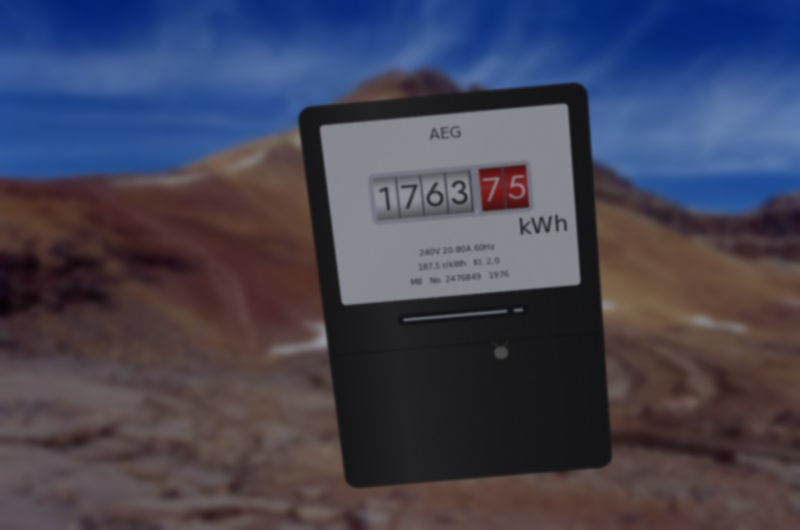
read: **1763.75** kWh
